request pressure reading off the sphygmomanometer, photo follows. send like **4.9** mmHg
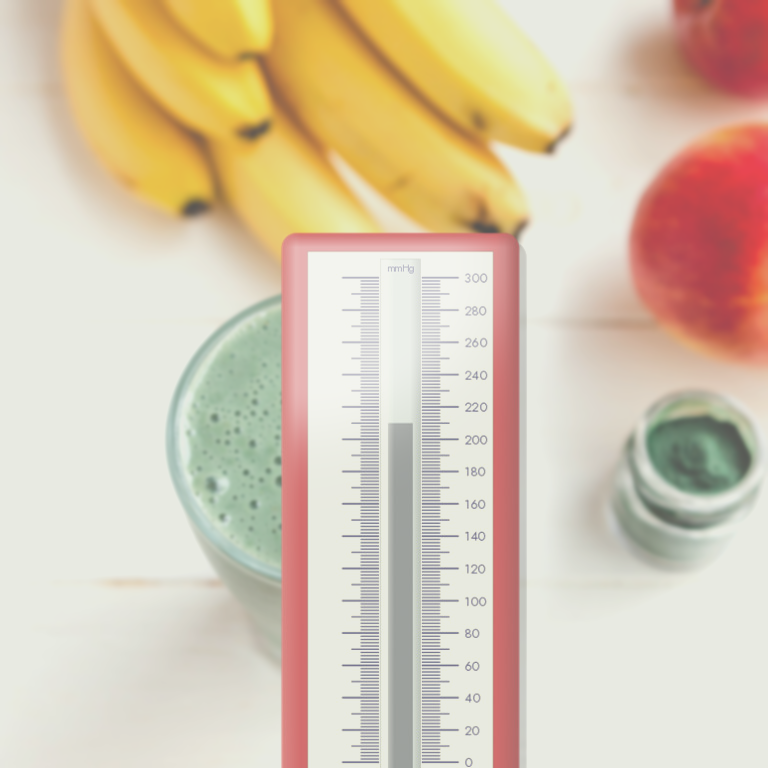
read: **210** mmHg
